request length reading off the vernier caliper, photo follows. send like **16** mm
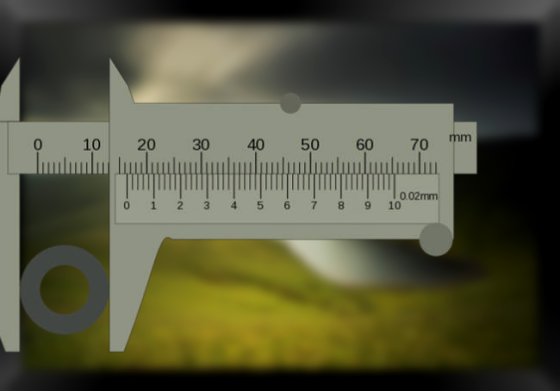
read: **16.4** mm
